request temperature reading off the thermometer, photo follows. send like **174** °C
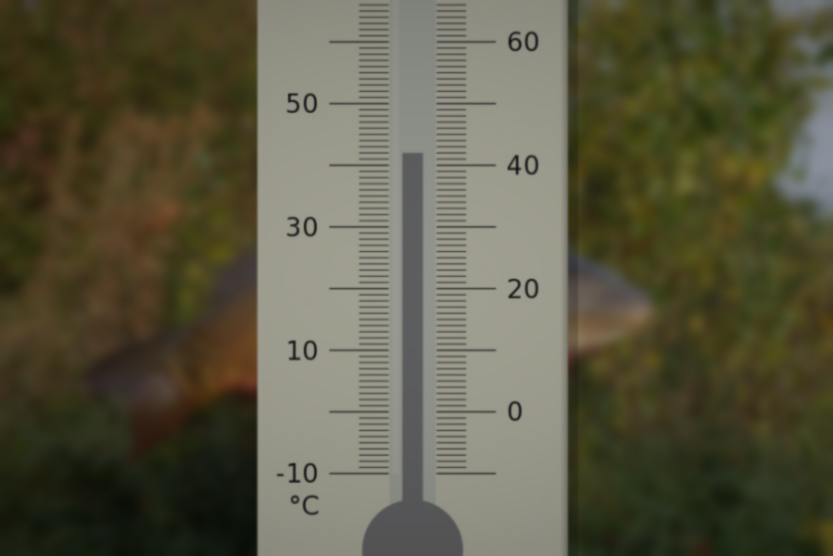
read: **42** °C
